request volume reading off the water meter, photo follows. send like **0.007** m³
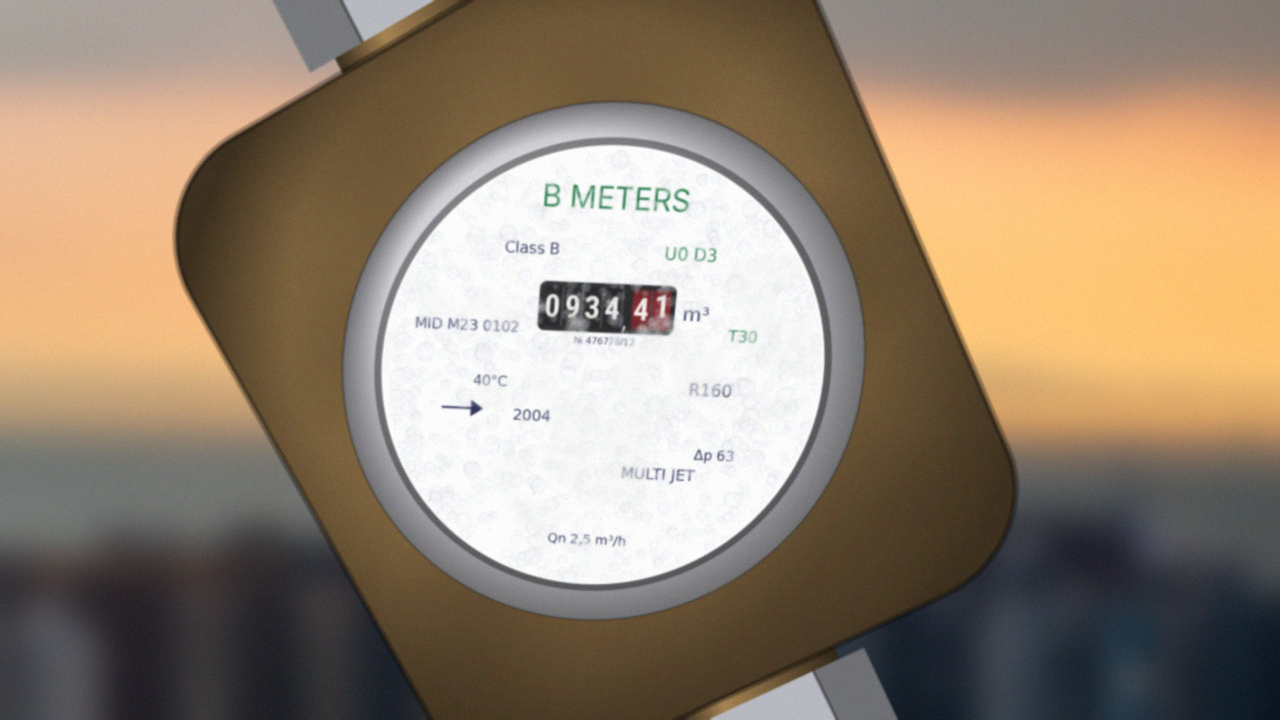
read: **934.41** m³
